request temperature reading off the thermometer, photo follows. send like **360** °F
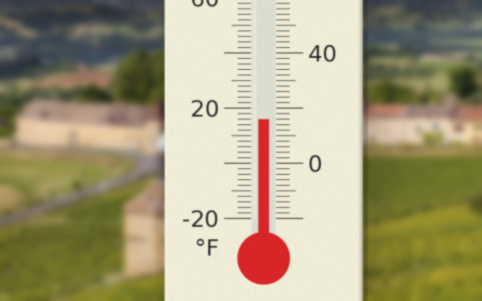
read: **16** °F
